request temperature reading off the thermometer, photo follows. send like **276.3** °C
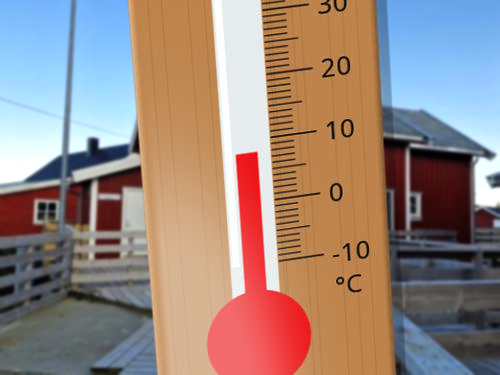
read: **8** °C
